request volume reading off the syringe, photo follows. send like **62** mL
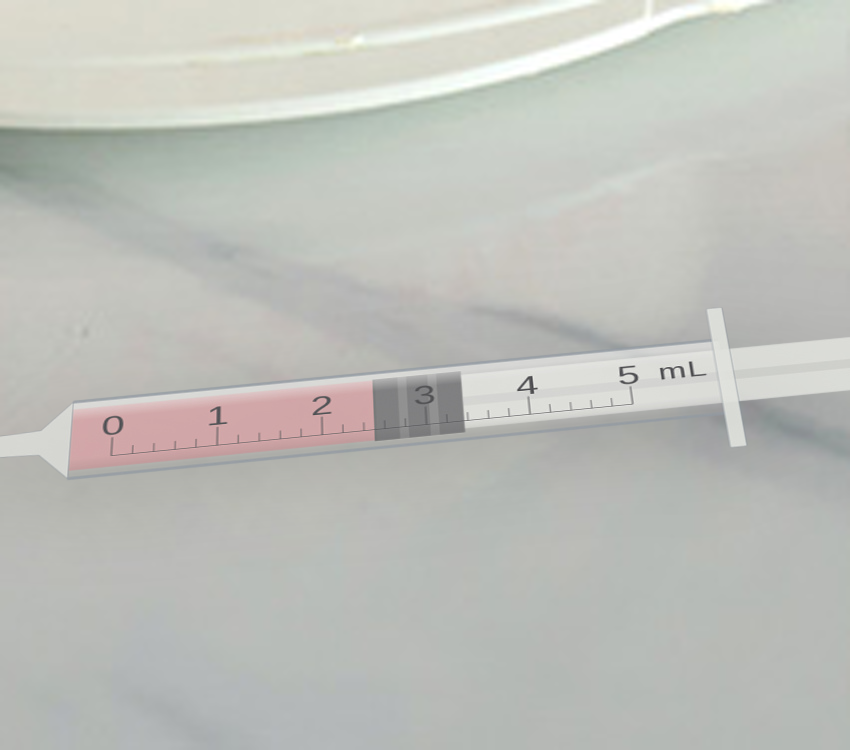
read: **2.5** mL
